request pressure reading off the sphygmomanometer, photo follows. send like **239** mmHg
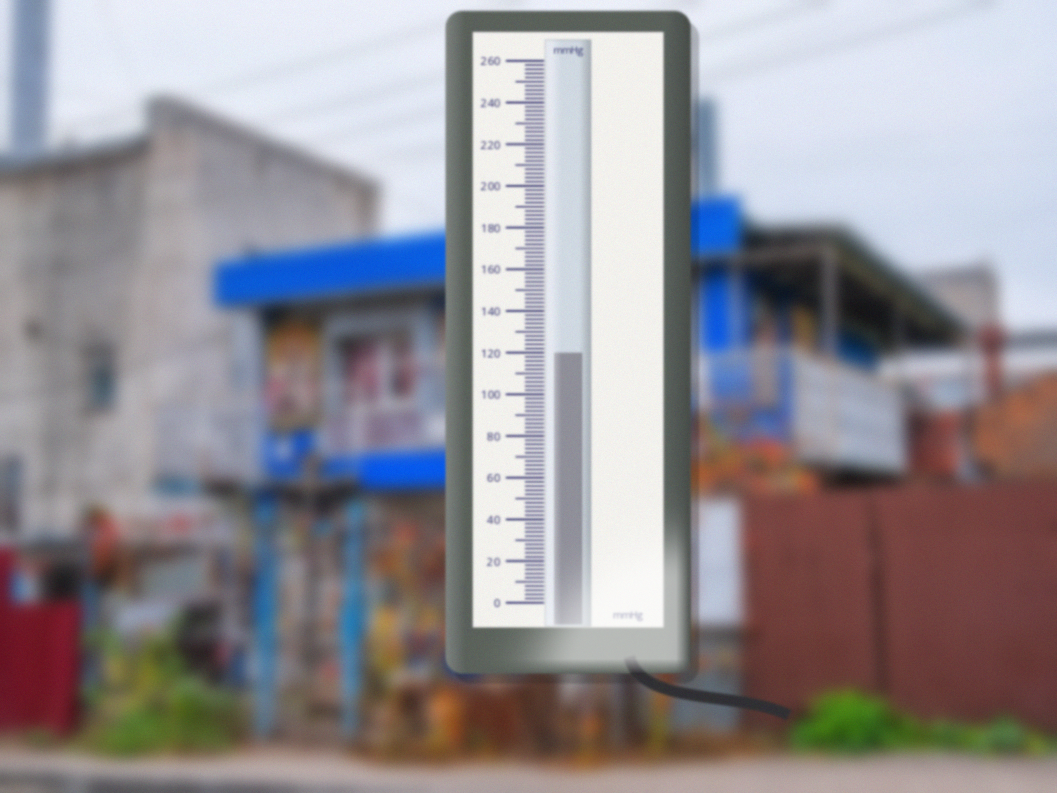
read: **120** mmHg
